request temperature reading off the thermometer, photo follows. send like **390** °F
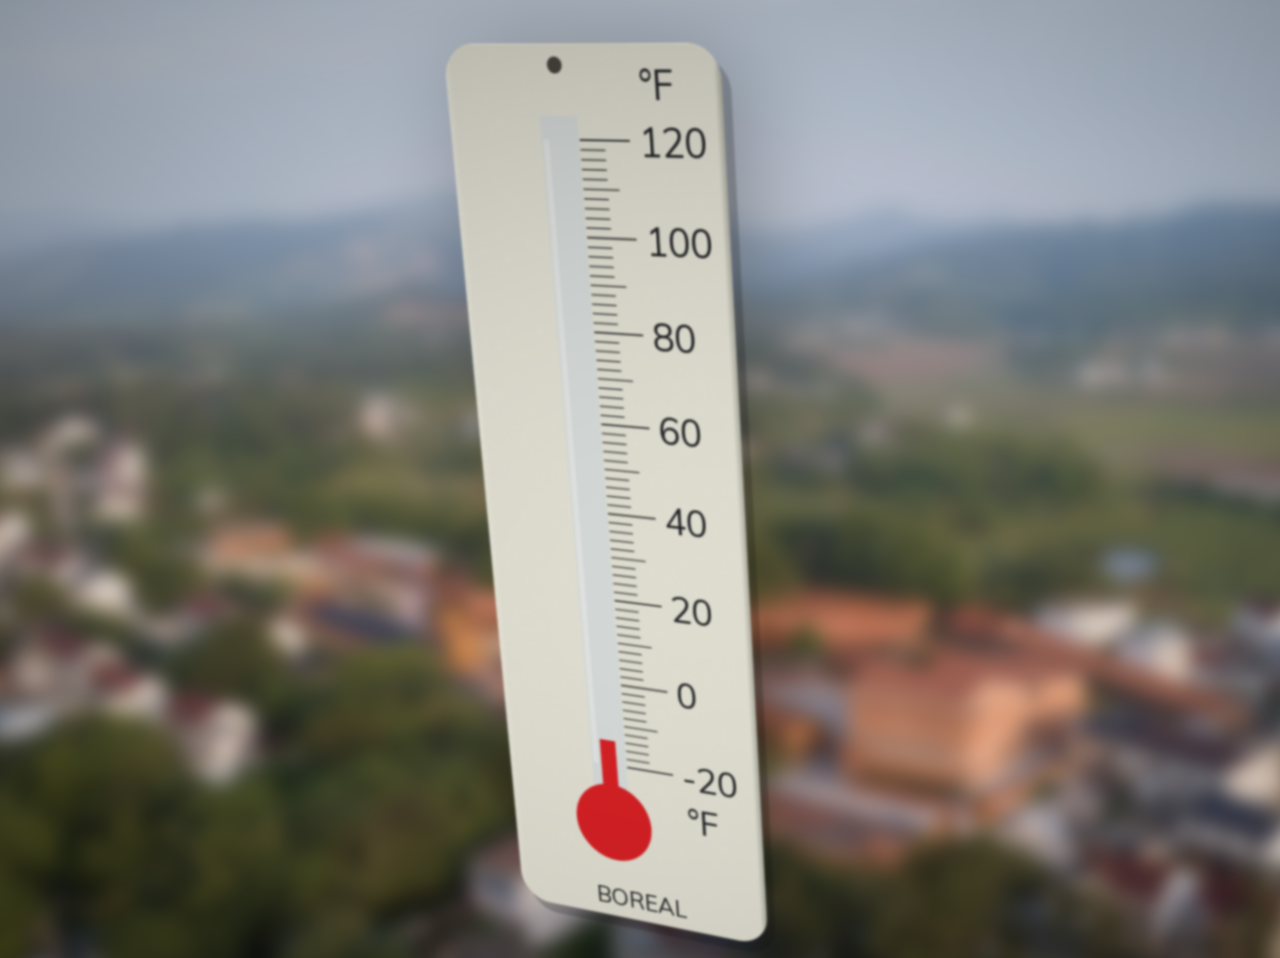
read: **-14** °F
